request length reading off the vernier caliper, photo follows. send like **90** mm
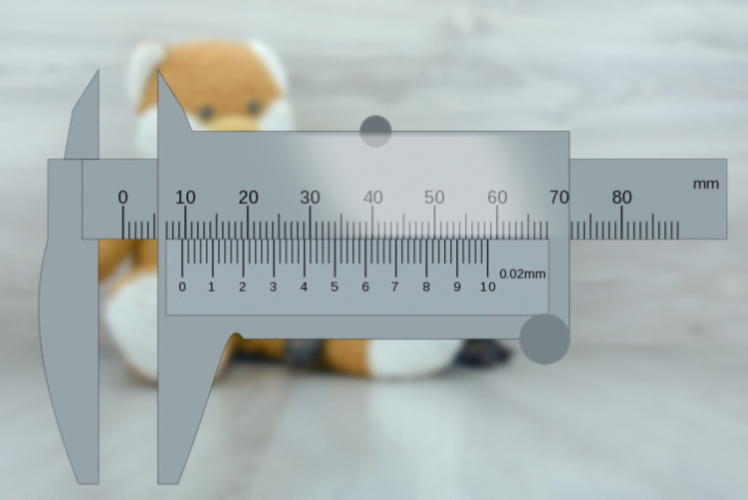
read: **9.5** mm
